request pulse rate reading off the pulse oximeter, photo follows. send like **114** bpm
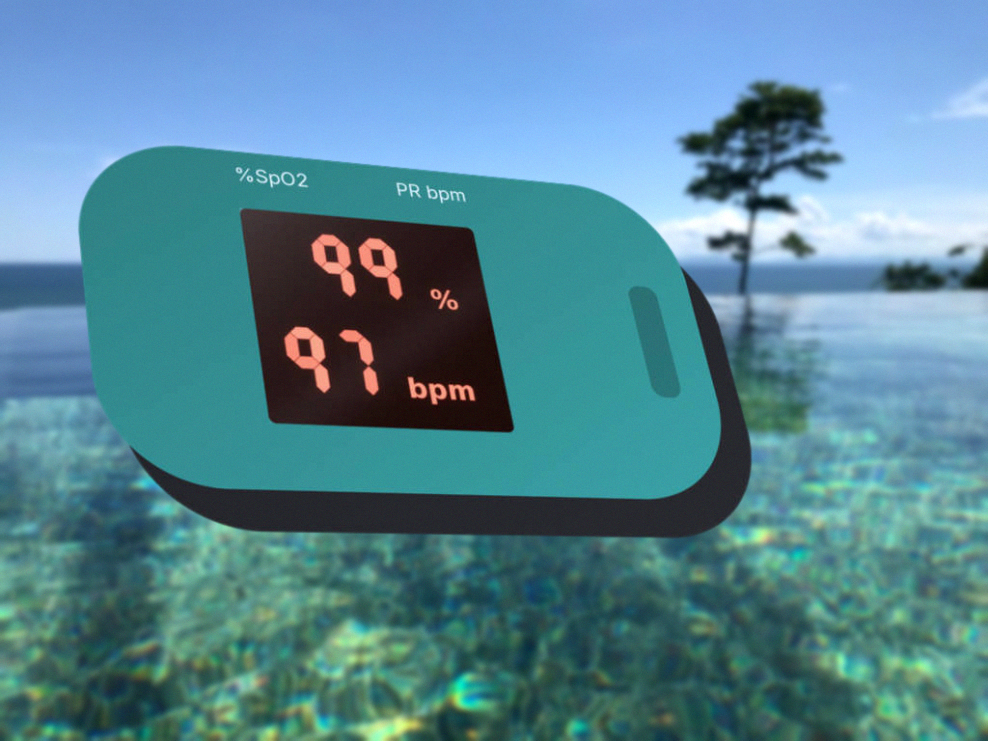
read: **97** bpm
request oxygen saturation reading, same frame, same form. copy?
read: **99** %
